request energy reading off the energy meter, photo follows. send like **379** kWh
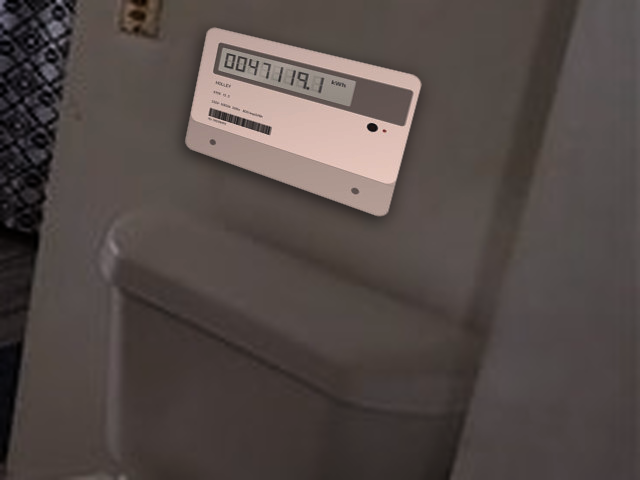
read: **47119.1** kWh
